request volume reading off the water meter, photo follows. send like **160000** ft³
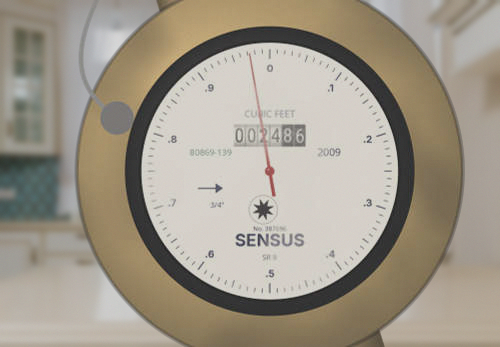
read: **2485.97** ft³
